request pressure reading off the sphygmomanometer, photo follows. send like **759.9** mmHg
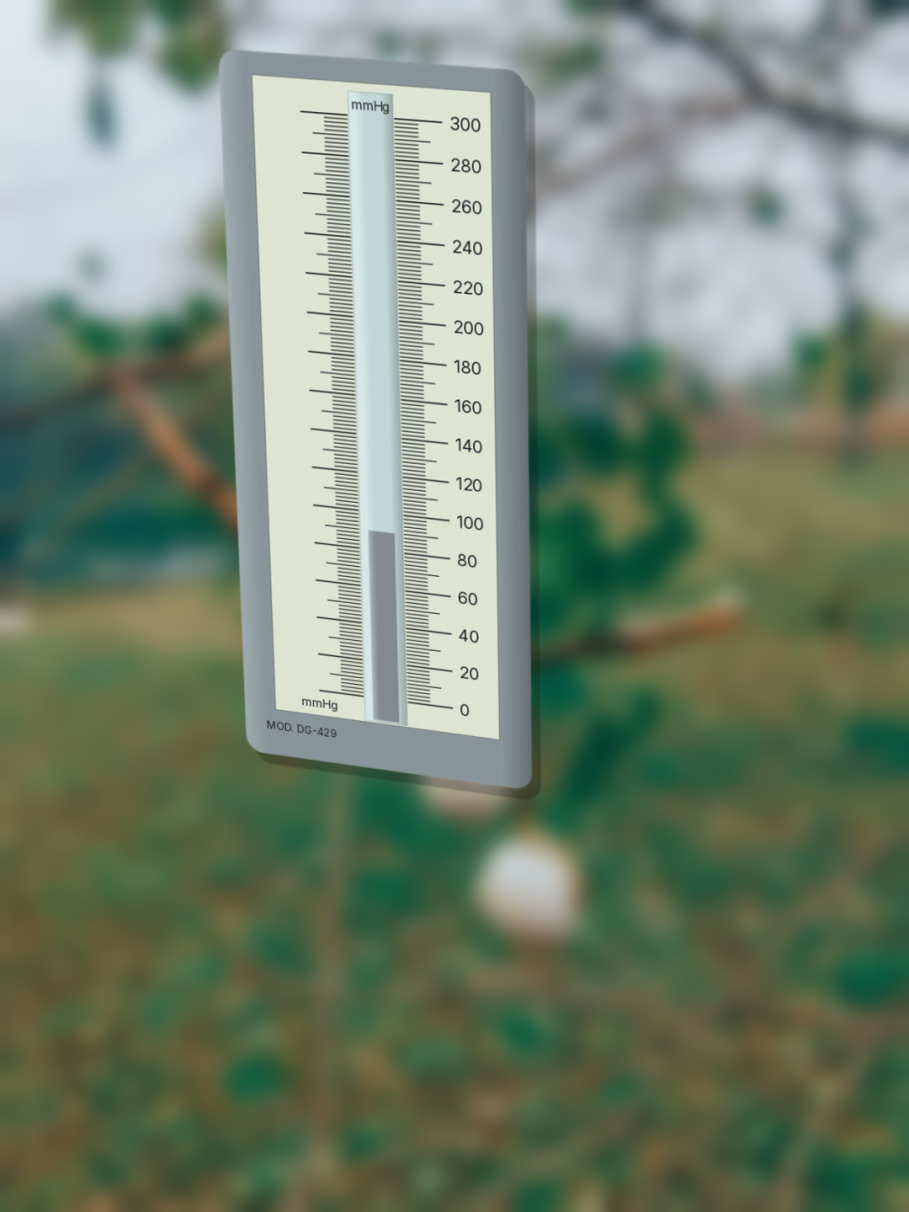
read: **90** mmHg
